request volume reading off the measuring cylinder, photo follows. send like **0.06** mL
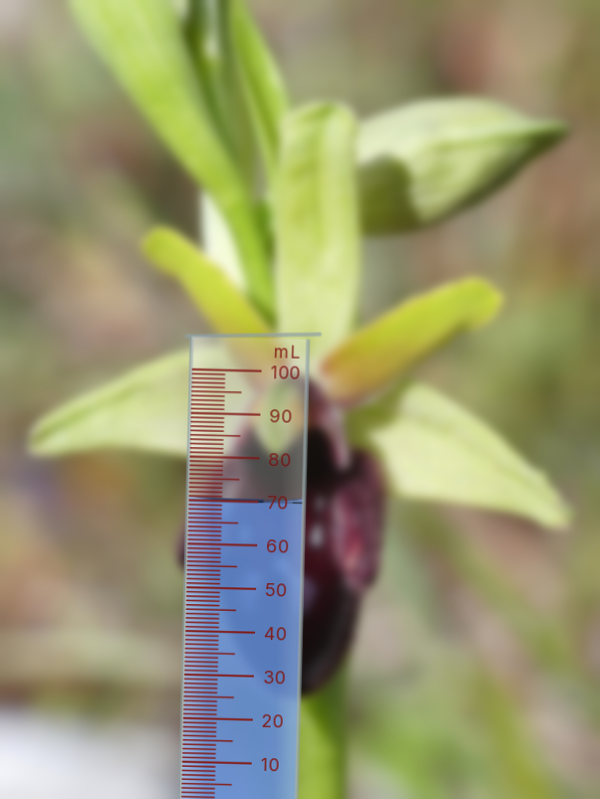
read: **70** mL
